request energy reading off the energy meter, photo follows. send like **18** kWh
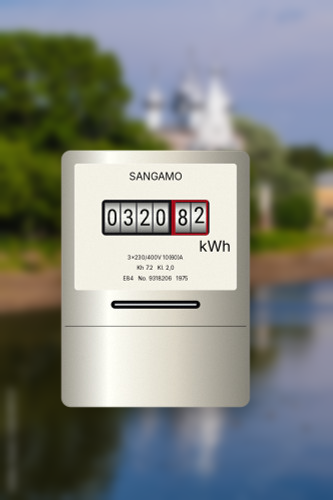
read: **320.82** kWh
